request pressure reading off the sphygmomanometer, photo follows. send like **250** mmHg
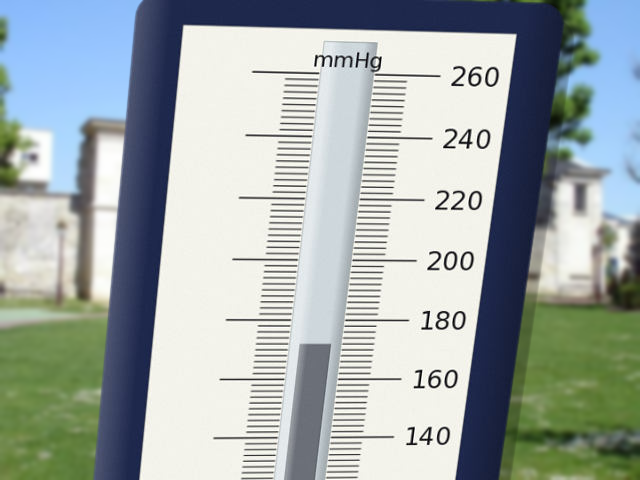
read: **172** mmHg
